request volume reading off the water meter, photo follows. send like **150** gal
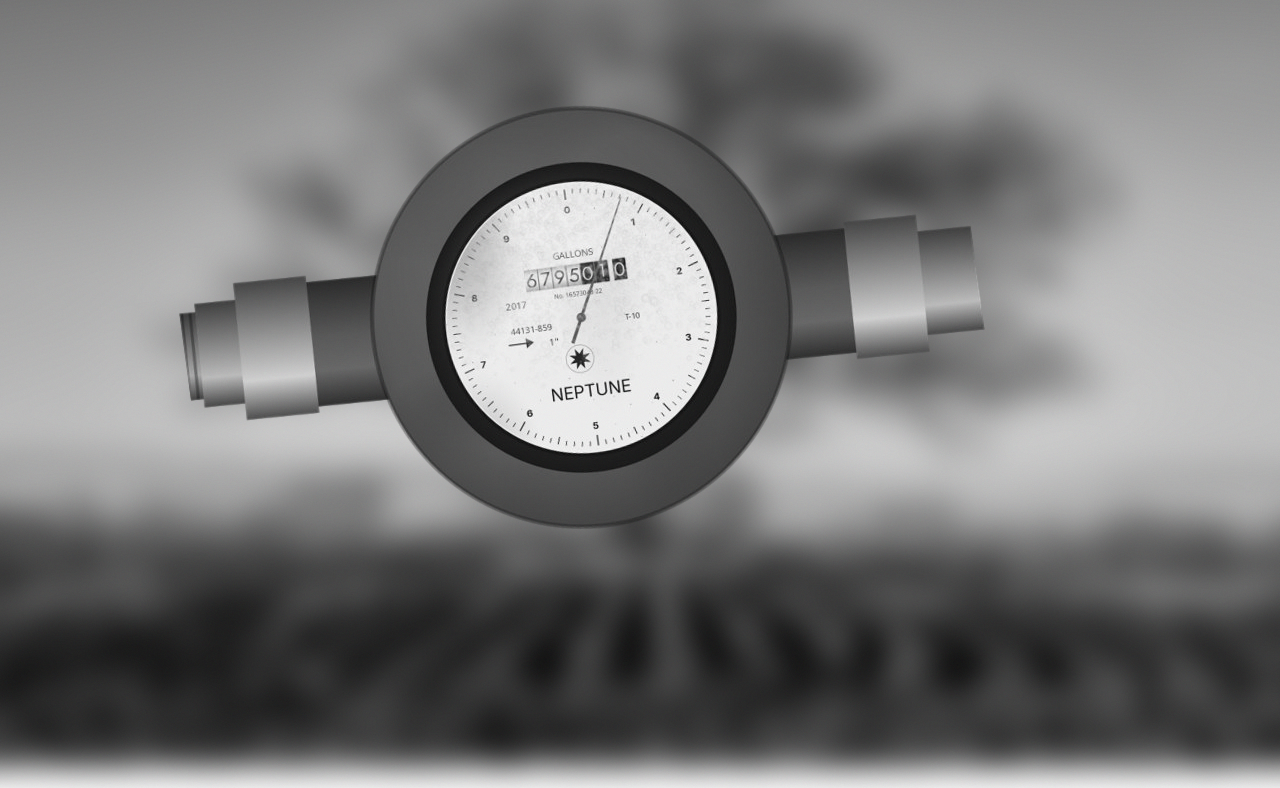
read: **6795010.7** gal
